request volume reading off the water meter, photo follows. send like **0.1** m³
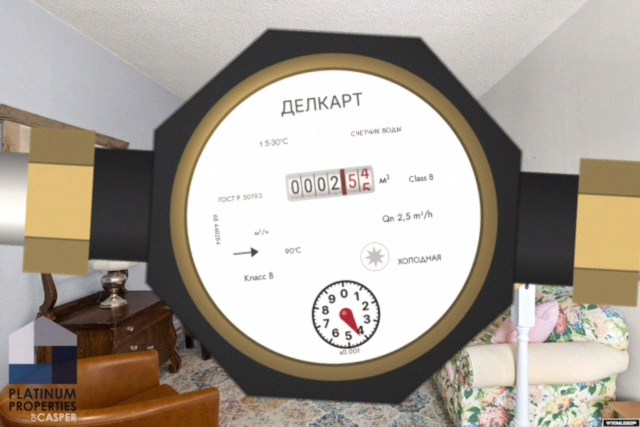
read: **2.544** m³
